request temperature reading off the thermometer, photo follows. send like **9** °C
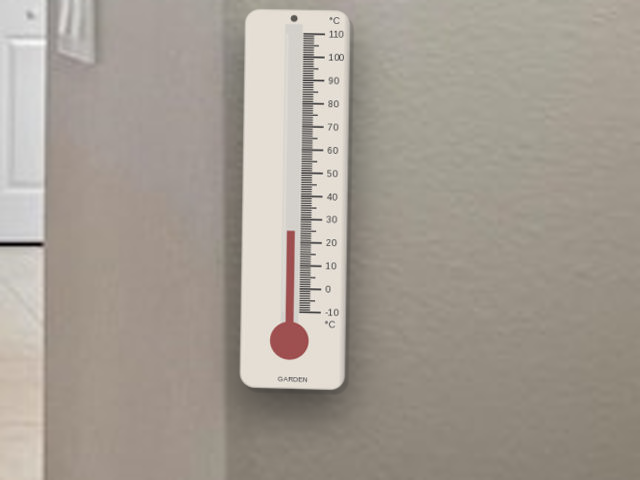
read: **25** °C
